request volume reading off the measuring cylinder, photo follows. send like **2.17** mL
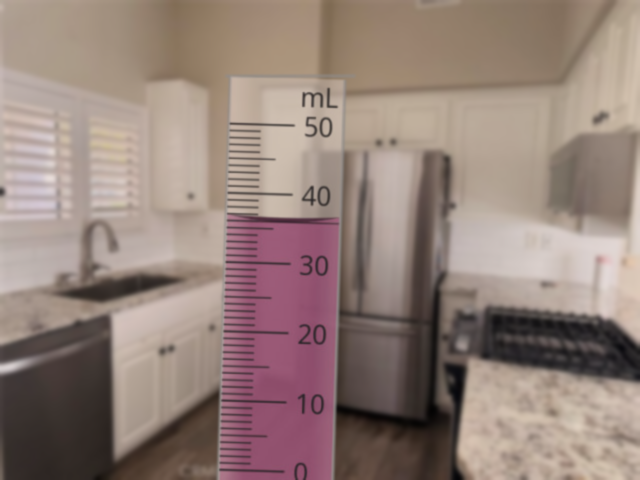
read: **36** mL
